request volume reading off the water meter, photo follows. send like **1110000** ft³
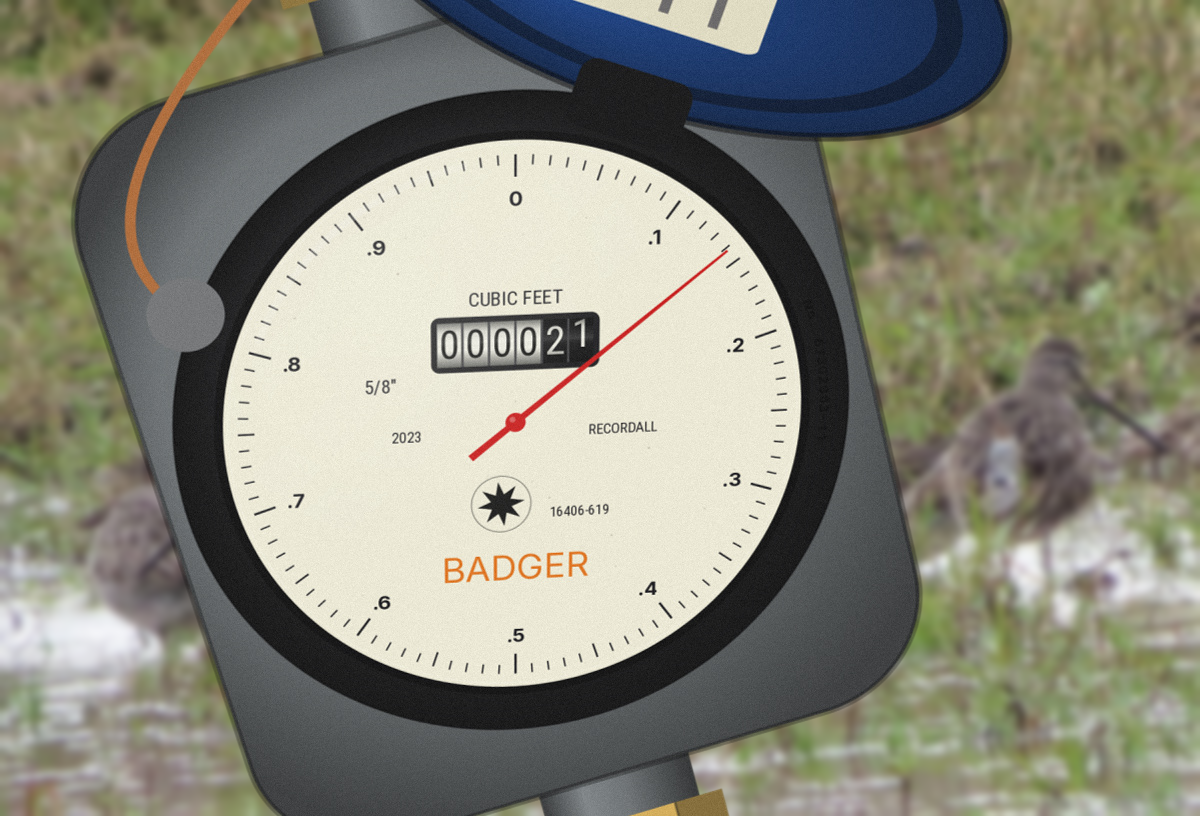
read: **21.14** ft³
